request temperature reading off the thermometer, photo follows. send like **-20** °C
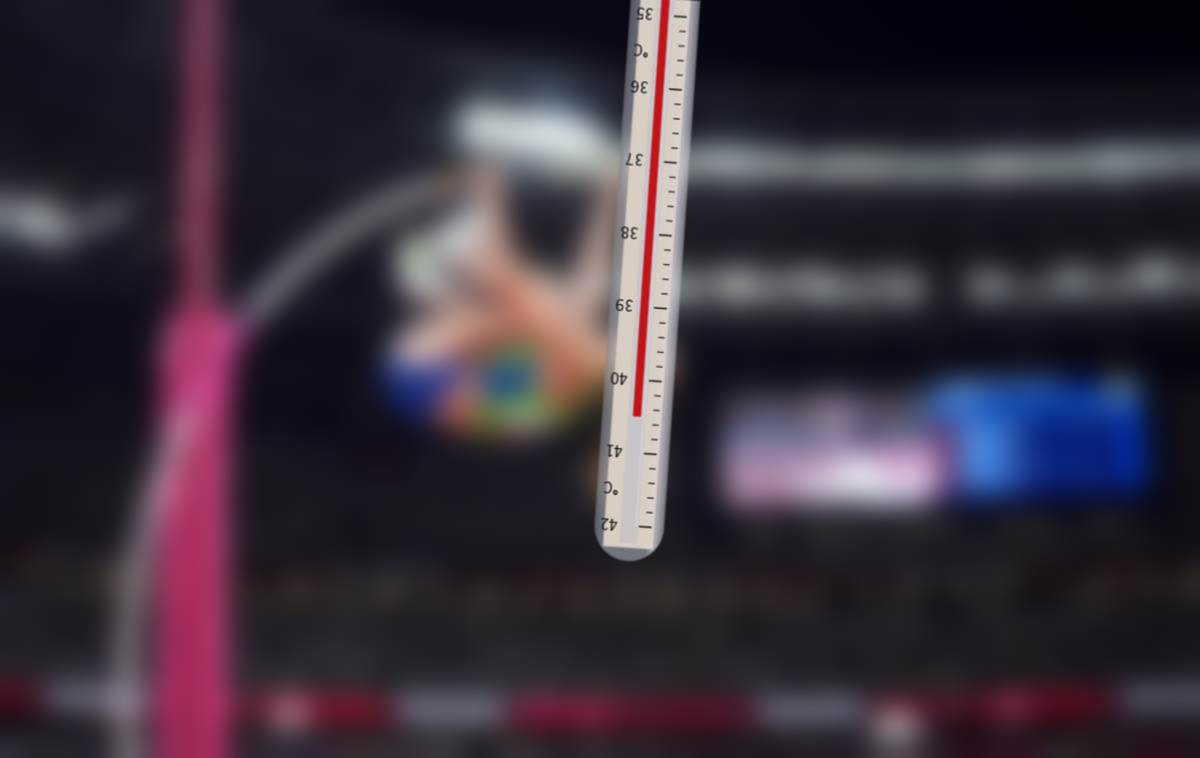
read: **40.5** °C
